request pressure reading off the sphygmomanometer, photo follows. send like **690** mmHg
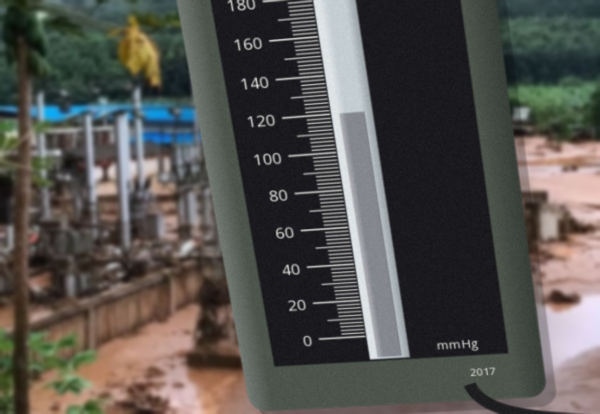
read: **120** mmHg
